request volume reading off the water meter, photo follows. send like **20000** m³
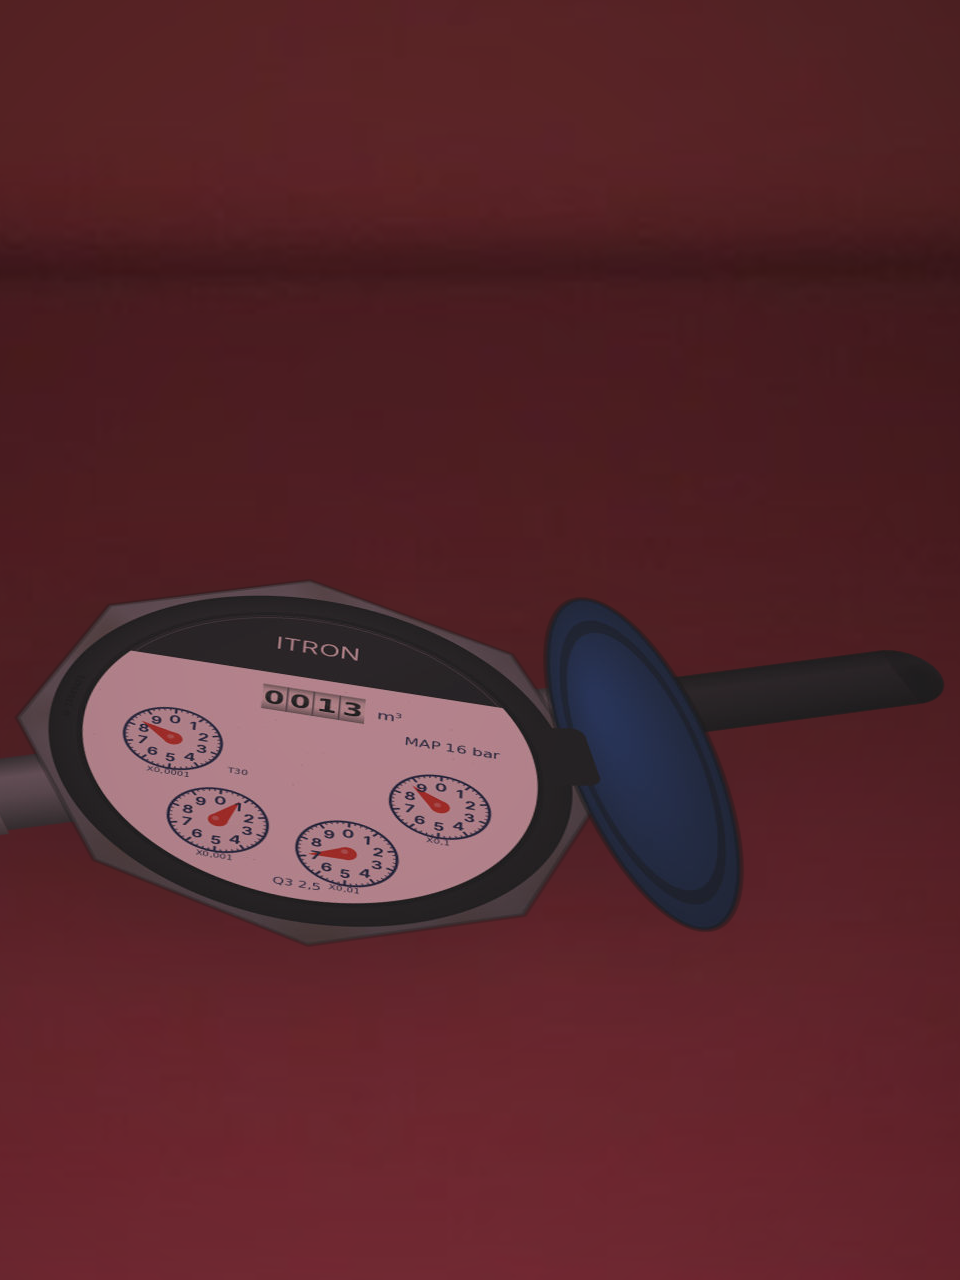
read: **13.8708** m³
